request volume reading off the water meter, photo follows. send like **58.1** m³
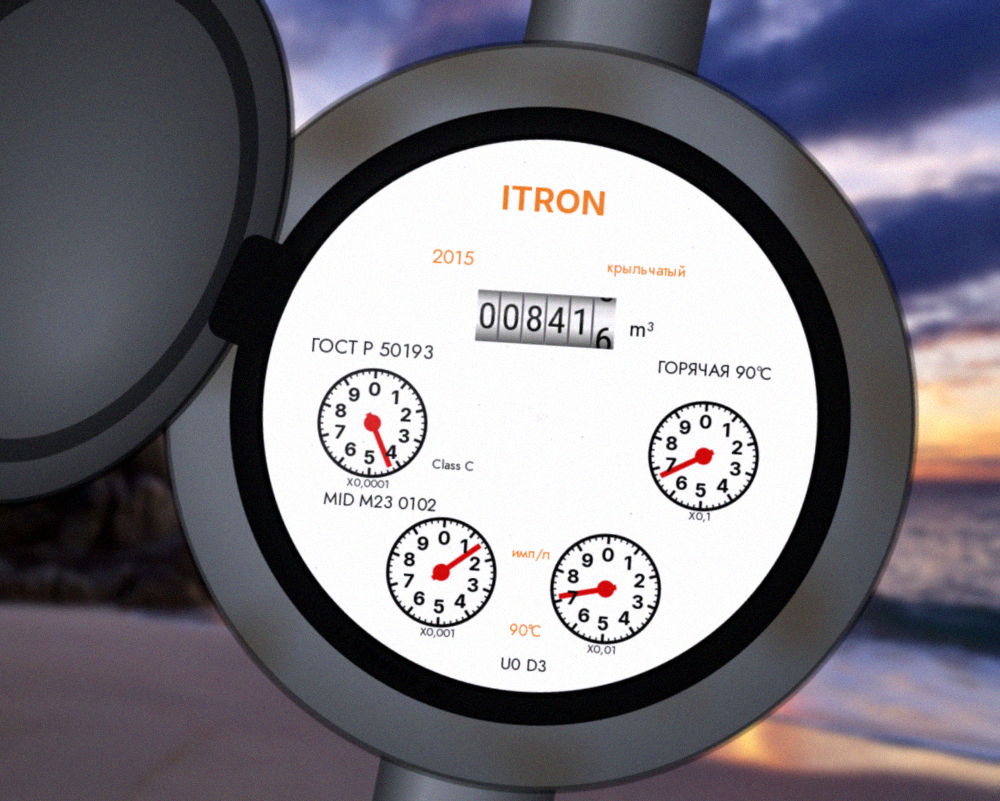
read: **8415.6714** m³
